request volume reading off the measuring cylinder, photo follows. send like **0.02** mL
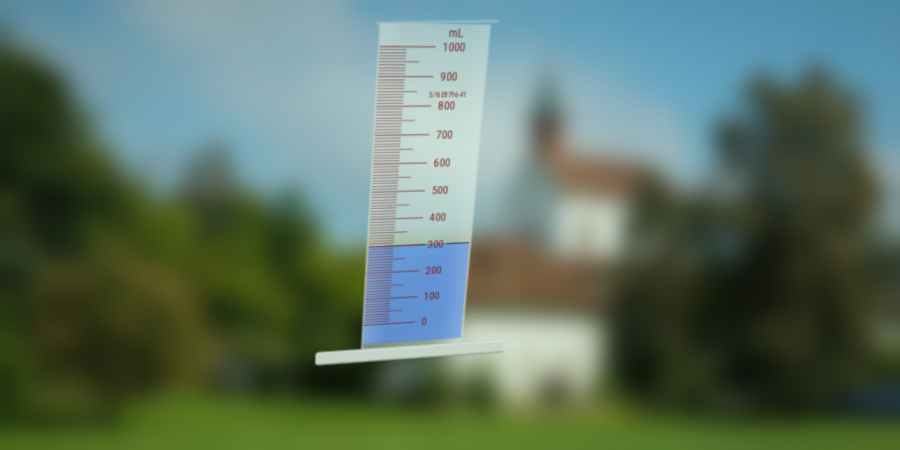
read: **300** mL
